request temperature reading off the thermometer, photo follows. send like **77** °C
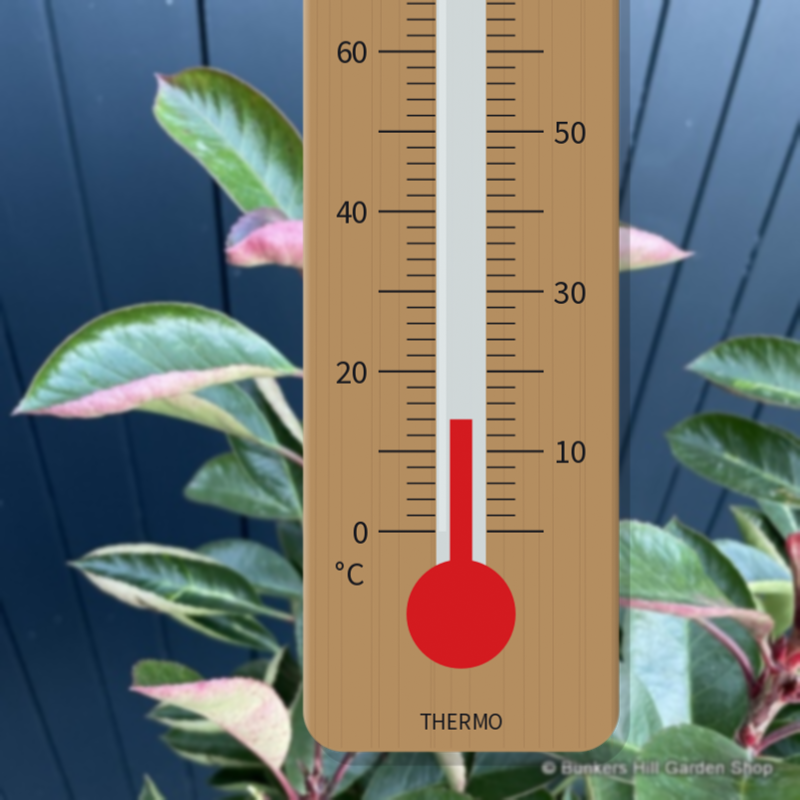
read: **14** °C
